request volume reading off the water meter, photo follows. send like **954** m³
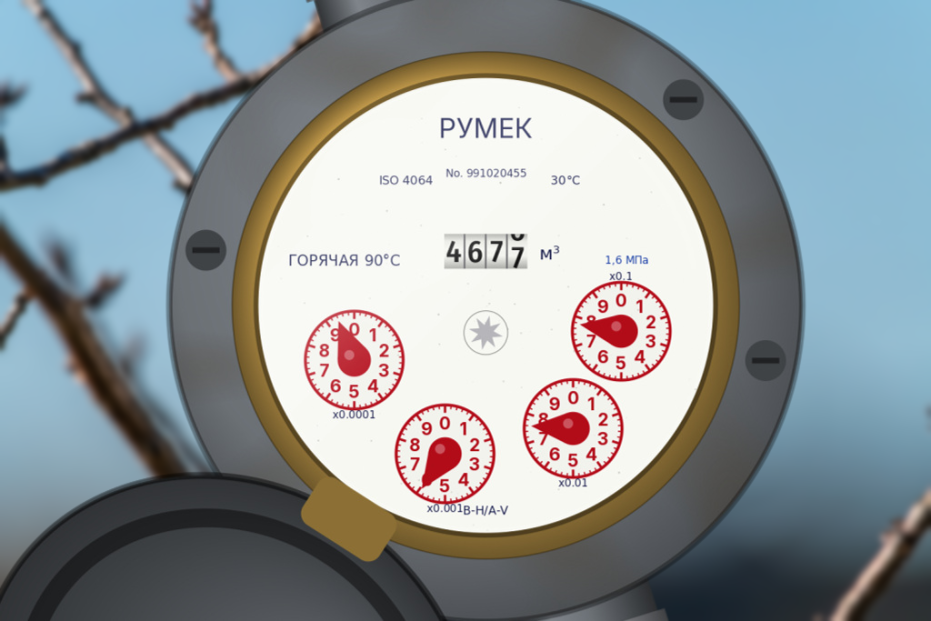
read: **4676.7759** m³
